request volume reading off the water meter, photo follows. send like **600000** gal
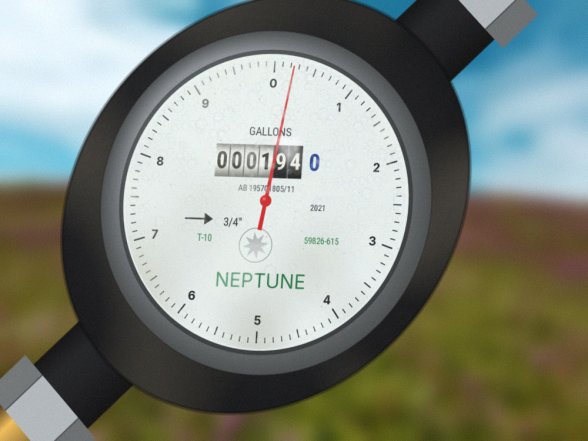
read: **1940.2** gal
